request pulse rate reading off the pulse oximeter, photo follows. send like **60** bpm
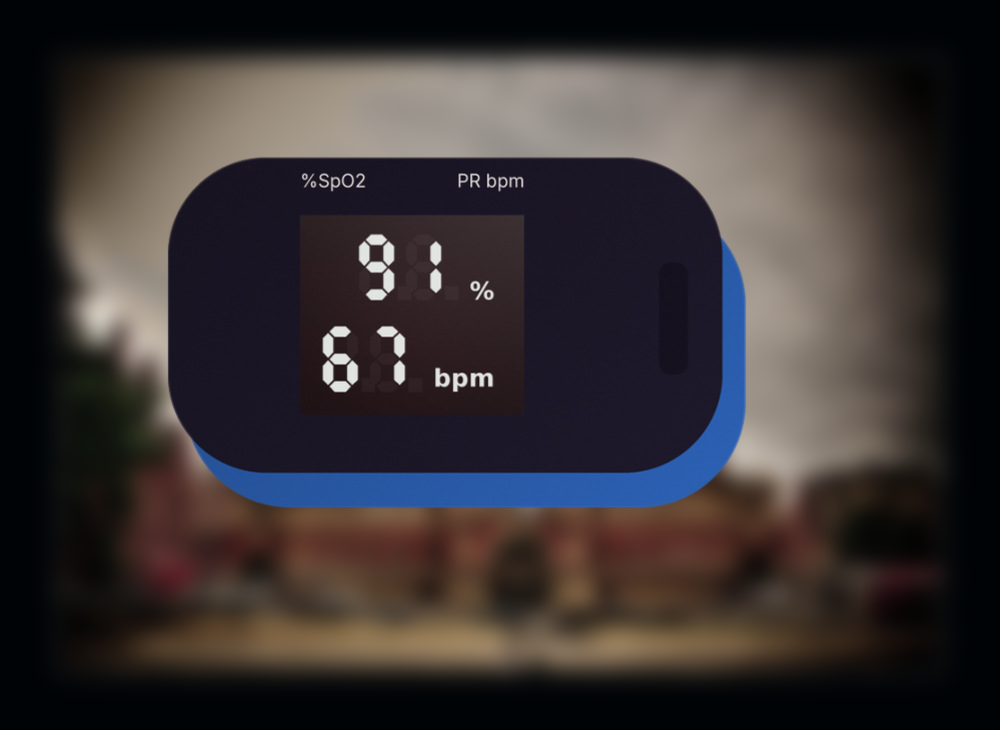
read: **67** bpm
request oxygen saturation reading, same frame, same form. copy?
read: **91** %
